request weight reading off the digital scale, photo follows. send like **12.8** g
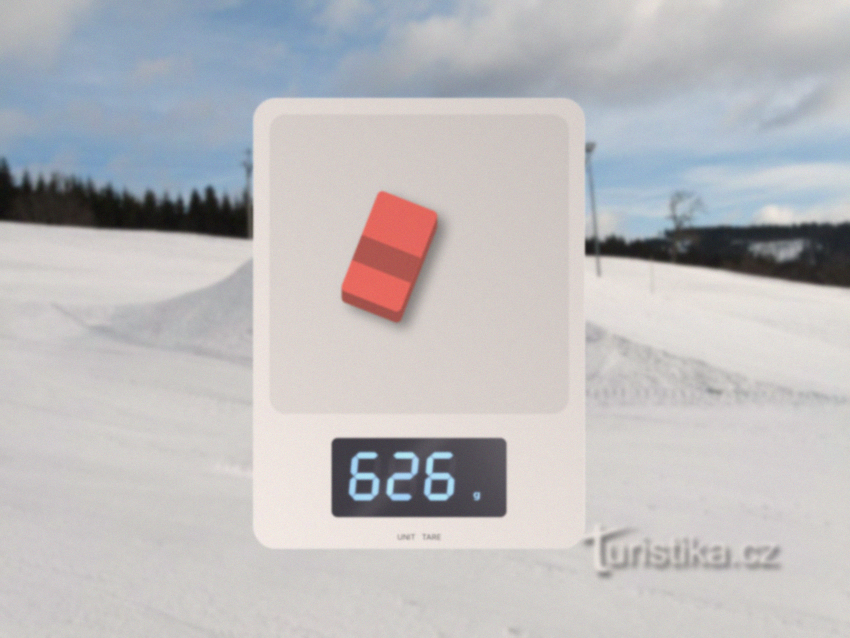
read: **626** g
